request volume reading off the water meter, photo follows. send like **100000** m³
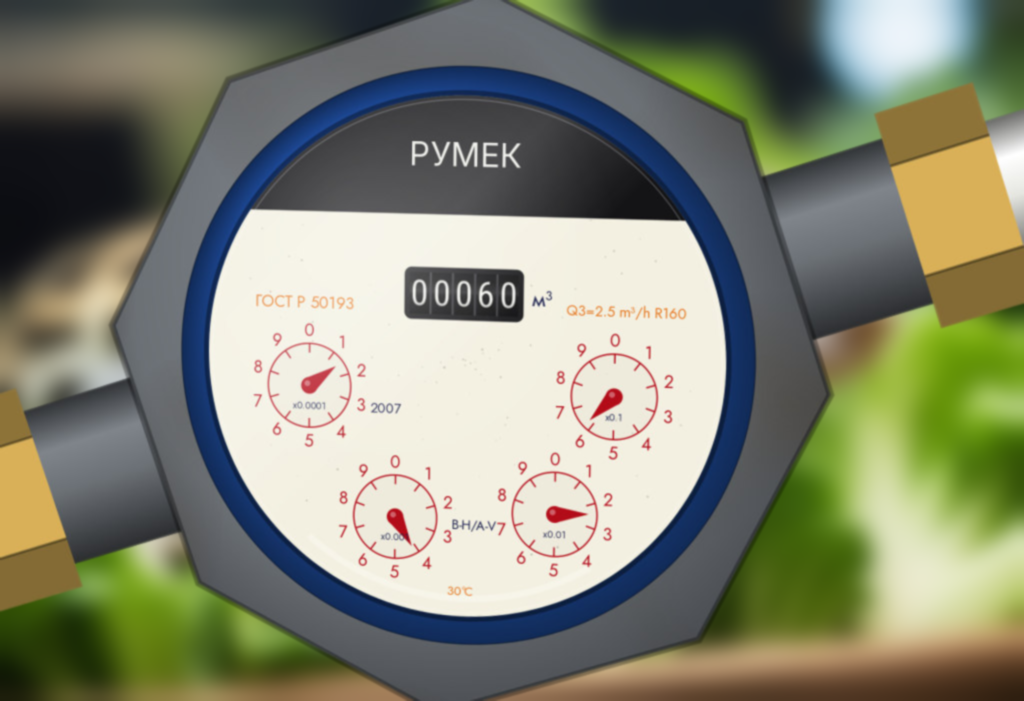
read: **60.6241** m³
